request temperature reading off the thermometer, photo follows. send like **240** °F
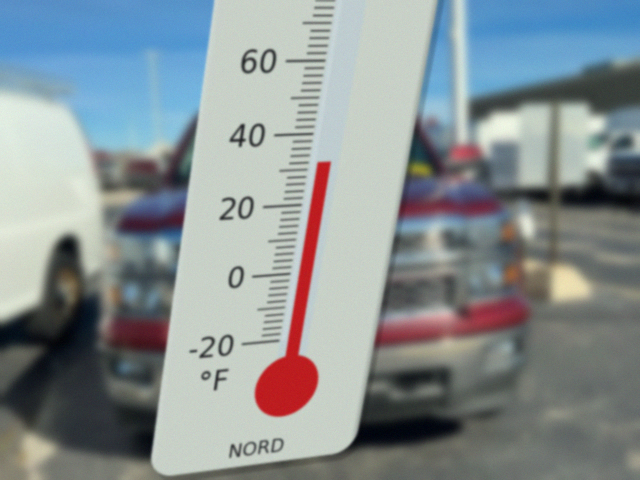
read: **32** °F
